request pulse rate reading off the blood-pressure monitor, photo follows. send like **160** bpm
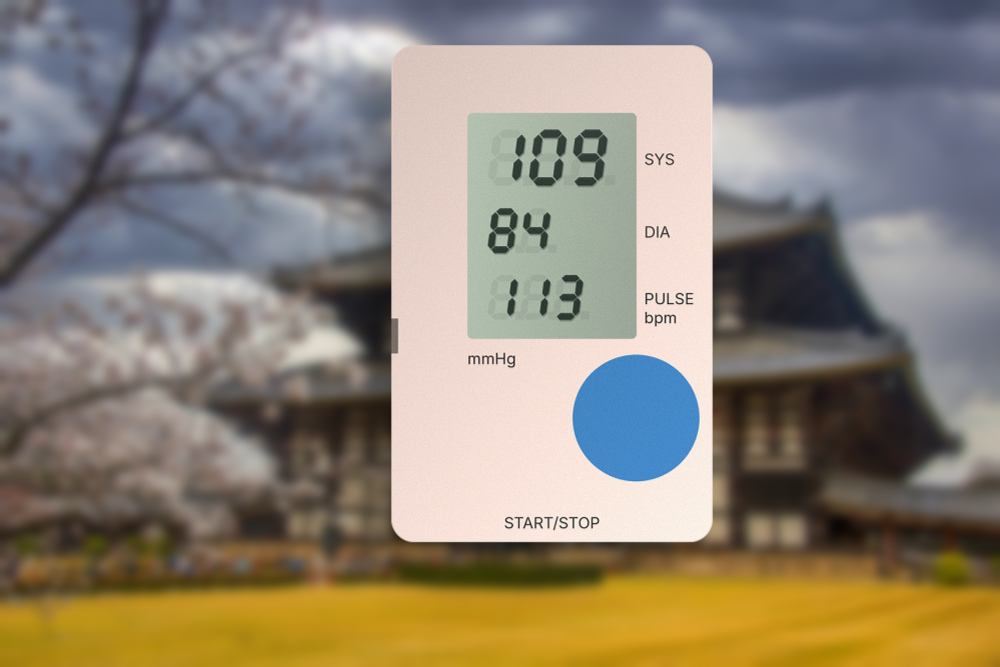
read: **113** bpm
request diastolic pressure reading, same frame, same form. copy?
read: **84** mmHg
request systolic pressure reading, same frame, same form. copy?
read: **109** mmHg
